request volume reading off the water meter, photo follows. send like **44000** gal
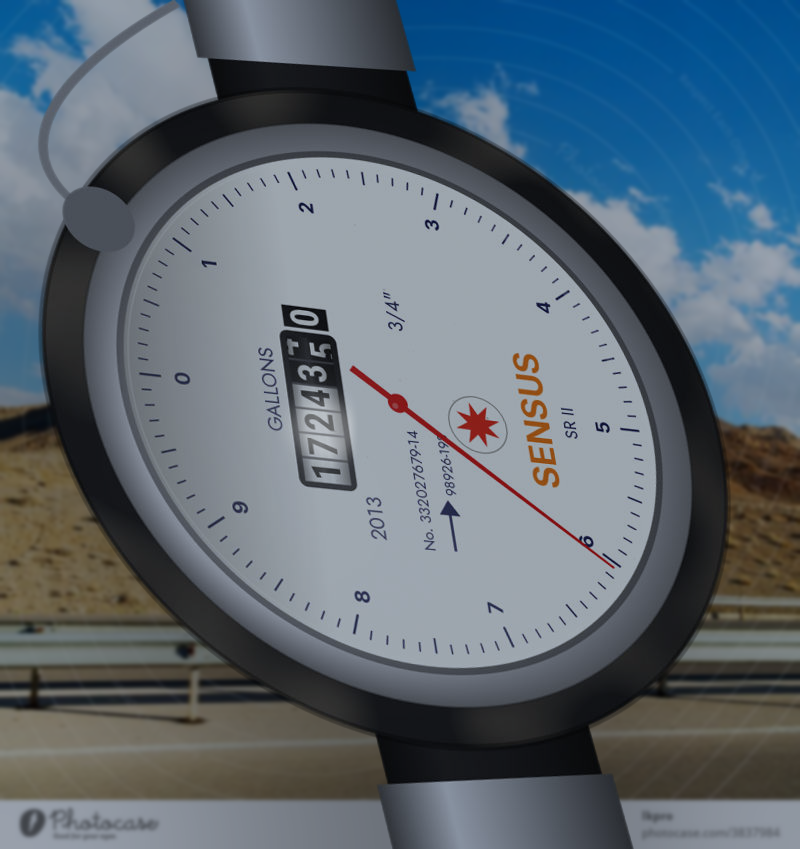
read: **1724346.0** gal
